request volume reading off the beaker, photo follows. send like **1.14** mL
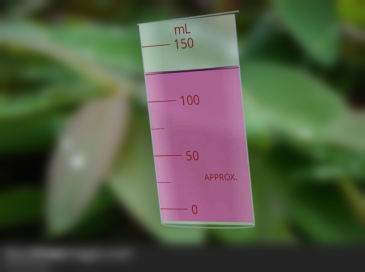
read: **125** mL
